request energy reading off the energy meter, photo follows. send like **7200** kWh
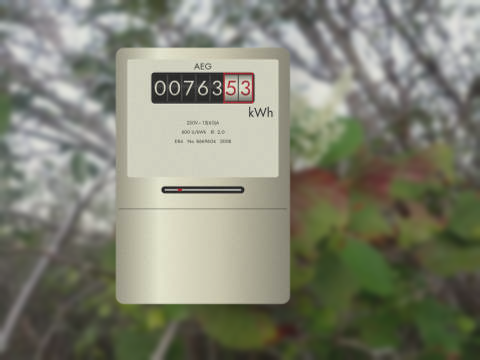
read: **763.53** kWh
